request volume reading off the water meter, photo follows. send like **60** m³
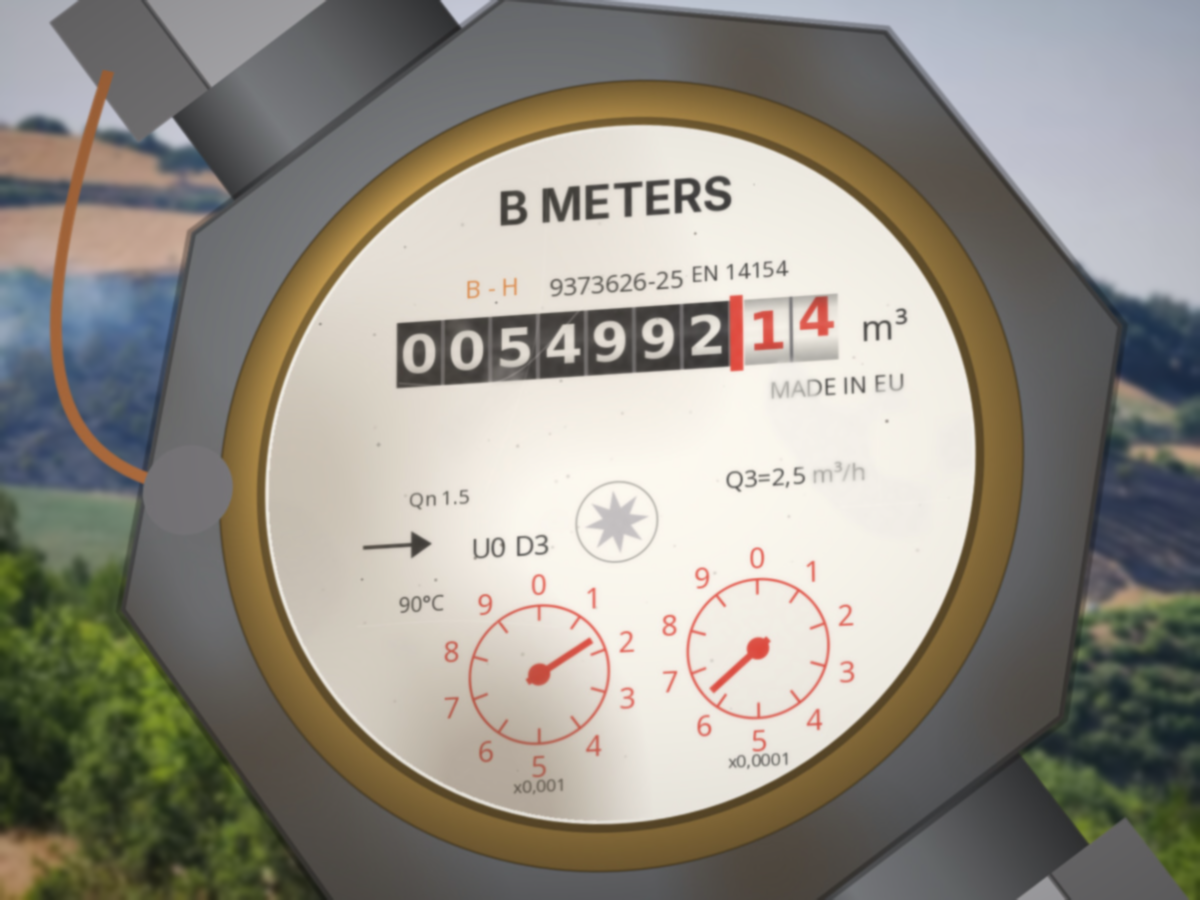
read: **54992.1416** m³
